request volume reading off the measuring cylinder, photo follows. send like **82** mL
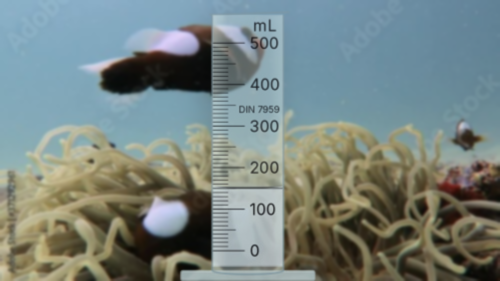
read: **150** mL
